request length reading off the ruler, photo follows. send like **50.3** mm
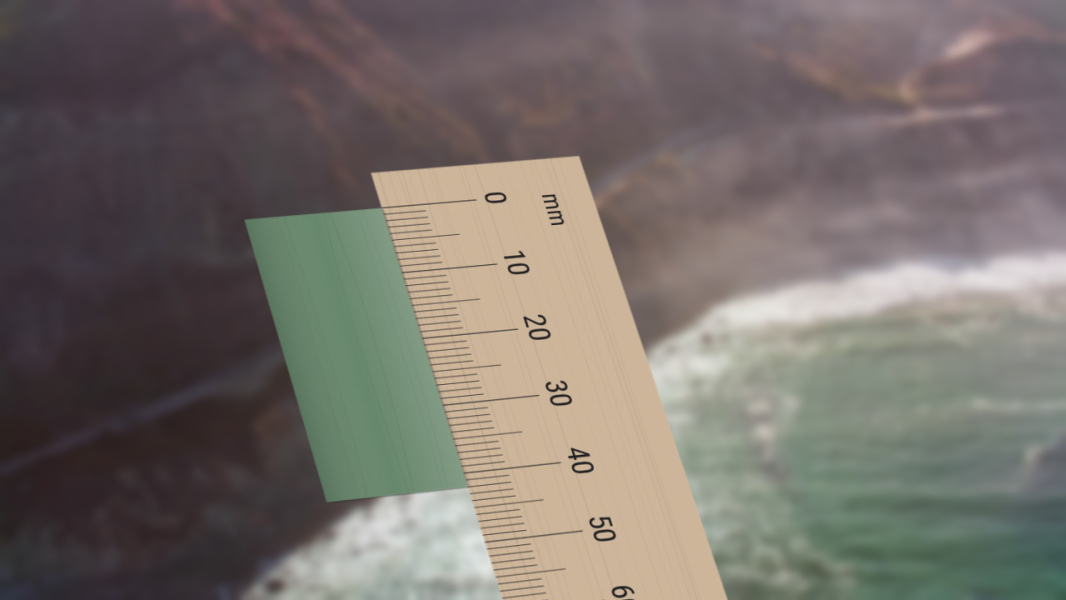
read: **42** mm
